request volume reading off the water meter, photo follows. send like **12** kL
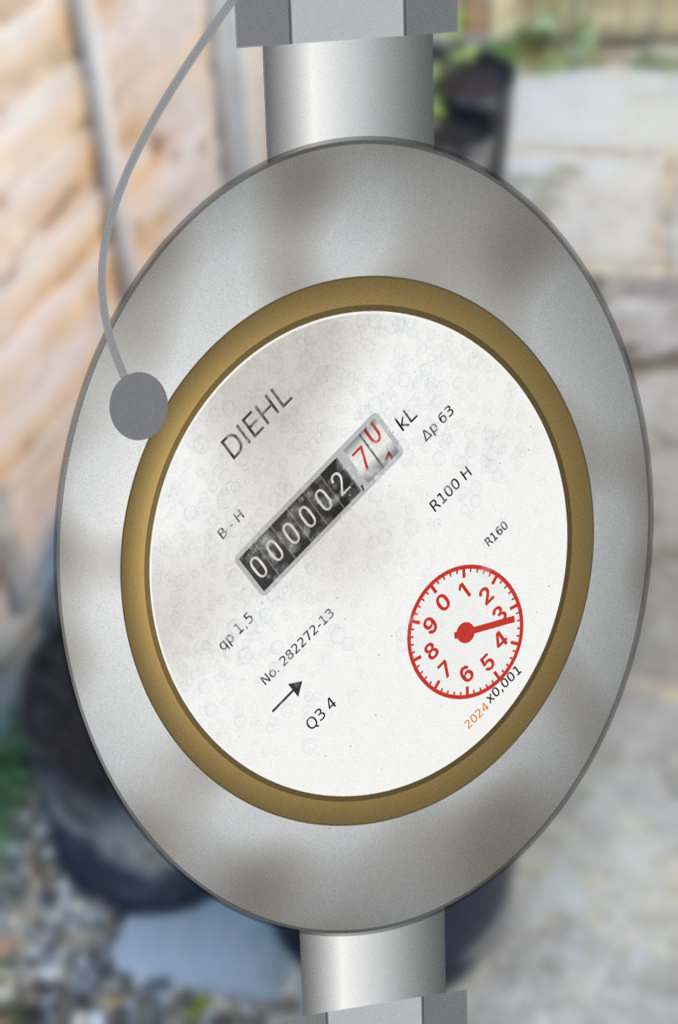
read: **2.703** kL
